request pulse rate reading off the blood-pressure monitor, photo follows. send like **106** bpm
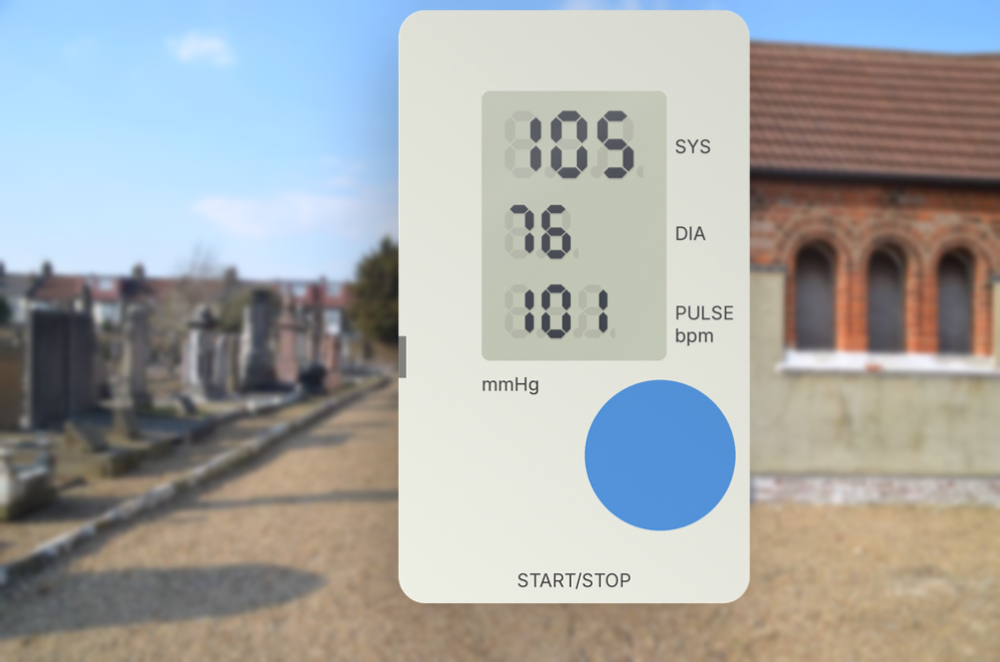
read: **101** bpm
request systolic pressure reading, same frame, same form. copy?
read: **105** mmHg
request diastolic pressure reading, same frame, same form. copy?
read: **76** mmHg
